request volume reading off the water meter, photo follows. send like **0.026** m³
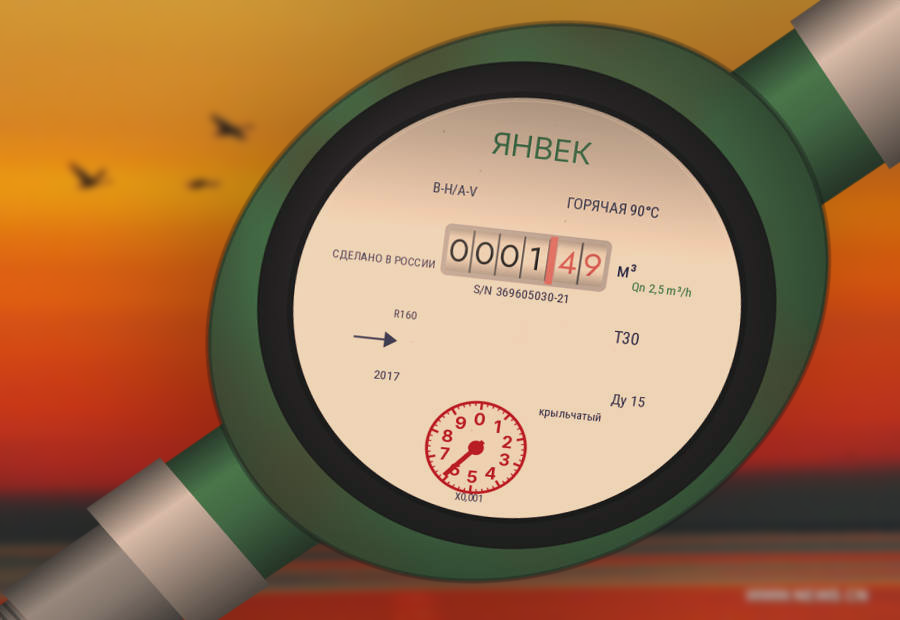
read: **1.496** m³
